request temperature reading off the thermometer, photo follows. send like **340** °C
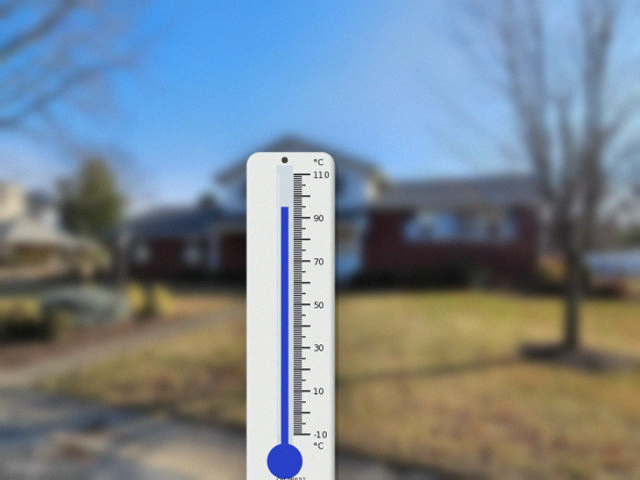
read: **95** °C
